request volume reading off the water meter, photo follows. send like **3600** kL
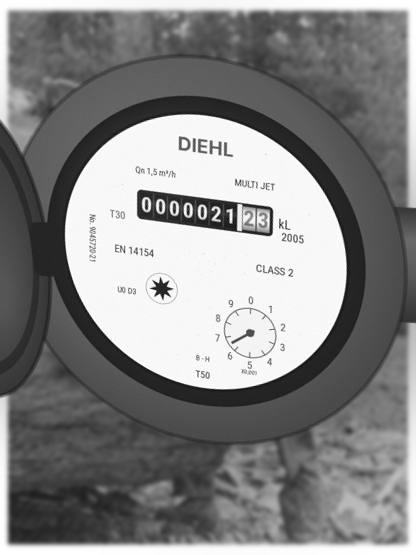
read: **21.236** kL
